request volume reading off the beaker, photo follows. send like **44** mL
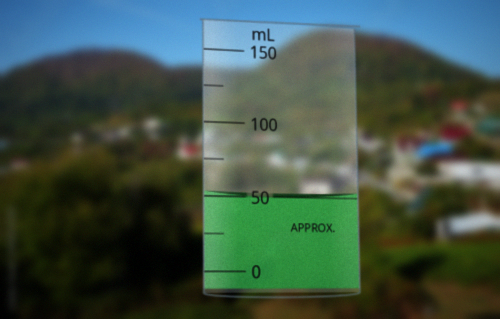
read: **50** mL
